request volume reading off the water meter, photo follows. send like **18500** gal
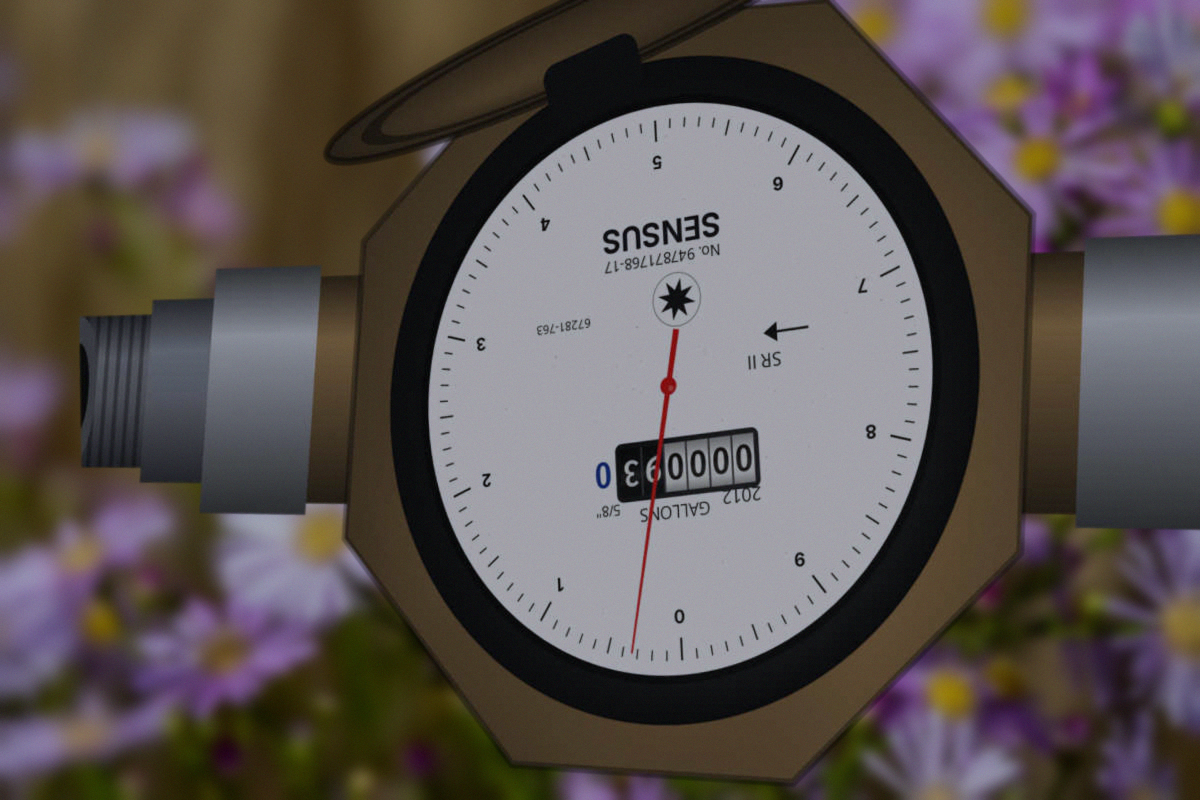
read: **930.3** gal
